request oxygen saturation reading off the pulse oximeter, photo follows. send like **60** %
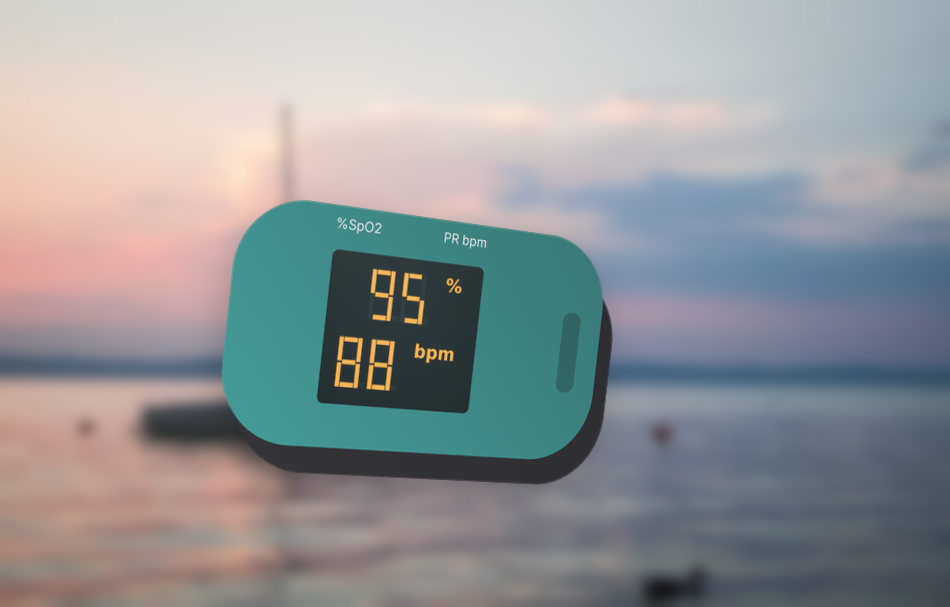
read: **95** %
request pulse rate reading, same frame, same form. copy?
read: **88** bpm
